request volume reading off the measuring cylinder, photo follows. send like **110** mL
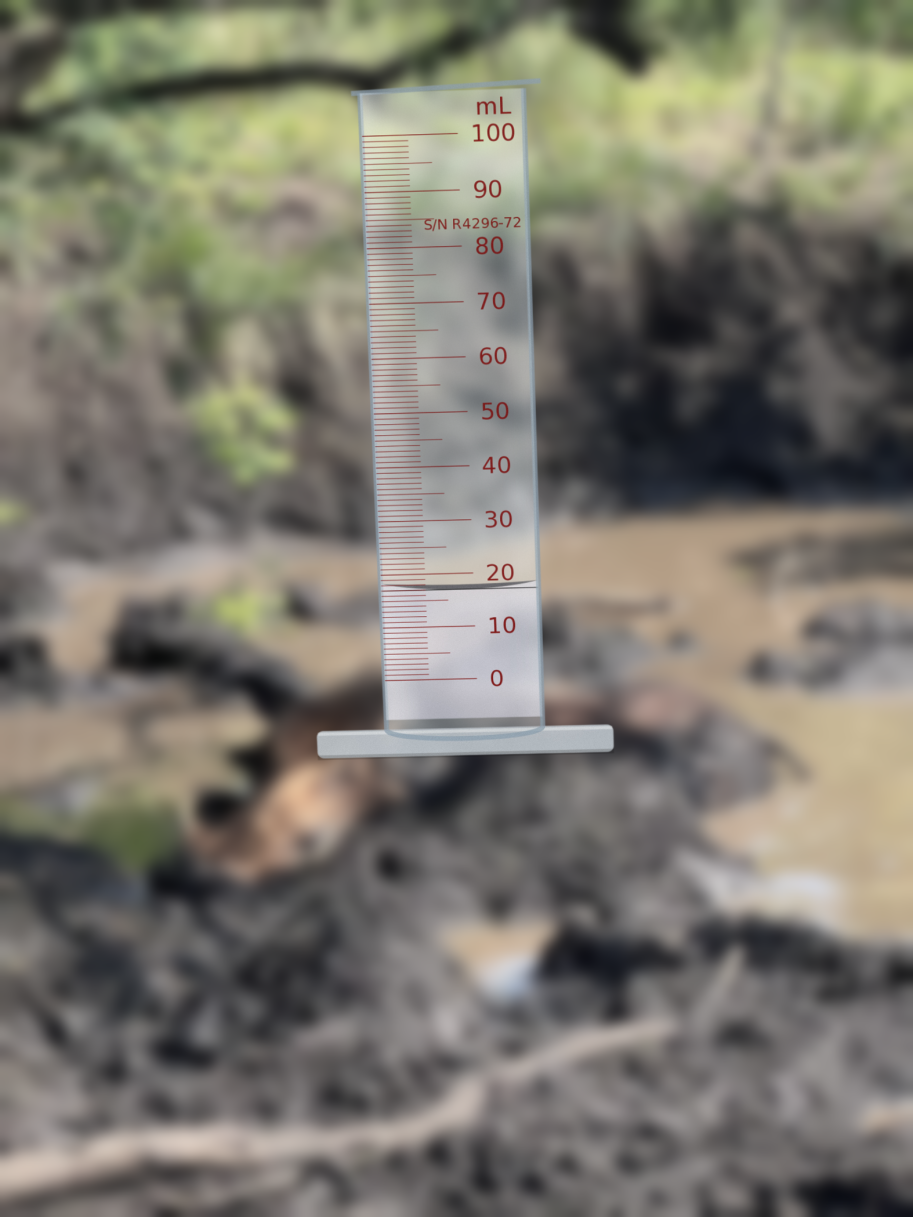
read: **17** mL
